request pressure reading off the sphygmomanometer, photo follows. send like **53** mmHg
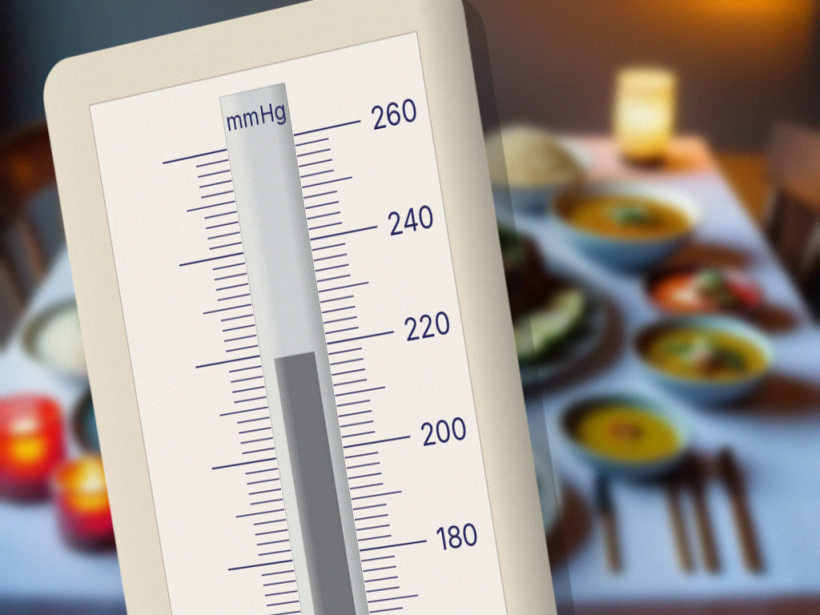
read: **219** mmHg
